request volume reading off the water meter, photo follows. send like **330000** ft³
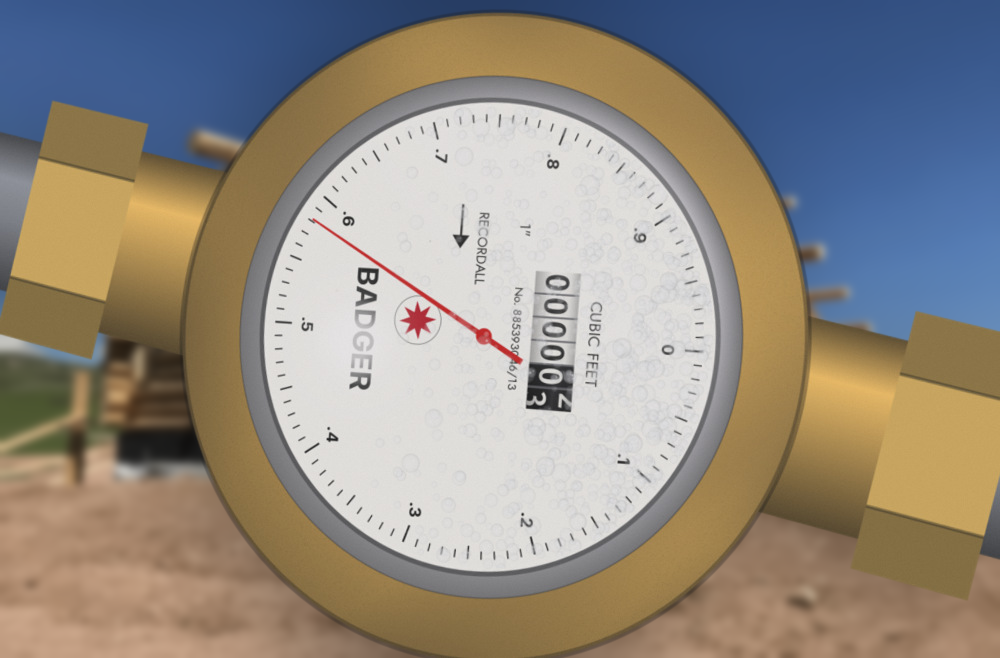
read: **2.58** ft³
